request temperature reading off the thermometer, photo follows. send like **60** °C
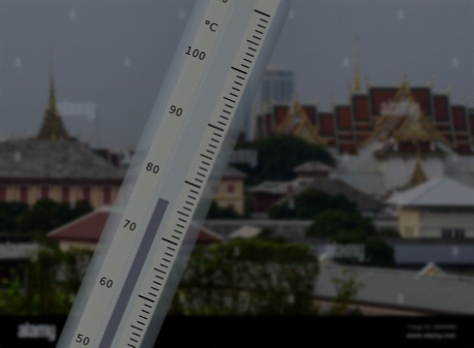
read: **76** °C
